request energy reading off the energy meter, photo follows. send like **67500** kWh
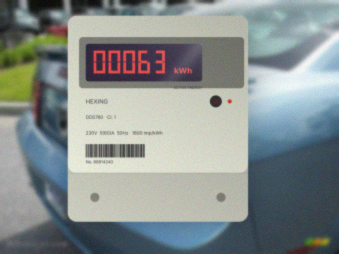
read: **63** kWh
